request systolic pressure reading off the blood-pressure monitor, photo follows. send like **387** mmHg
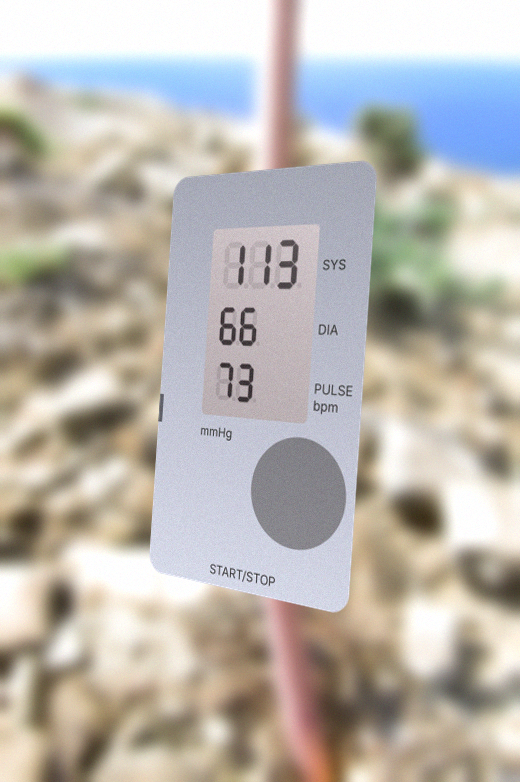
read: **113** mmHg
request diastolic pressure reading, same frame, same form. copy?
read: **66** mmHg
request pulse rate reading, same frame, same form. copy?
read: **73** bpm
